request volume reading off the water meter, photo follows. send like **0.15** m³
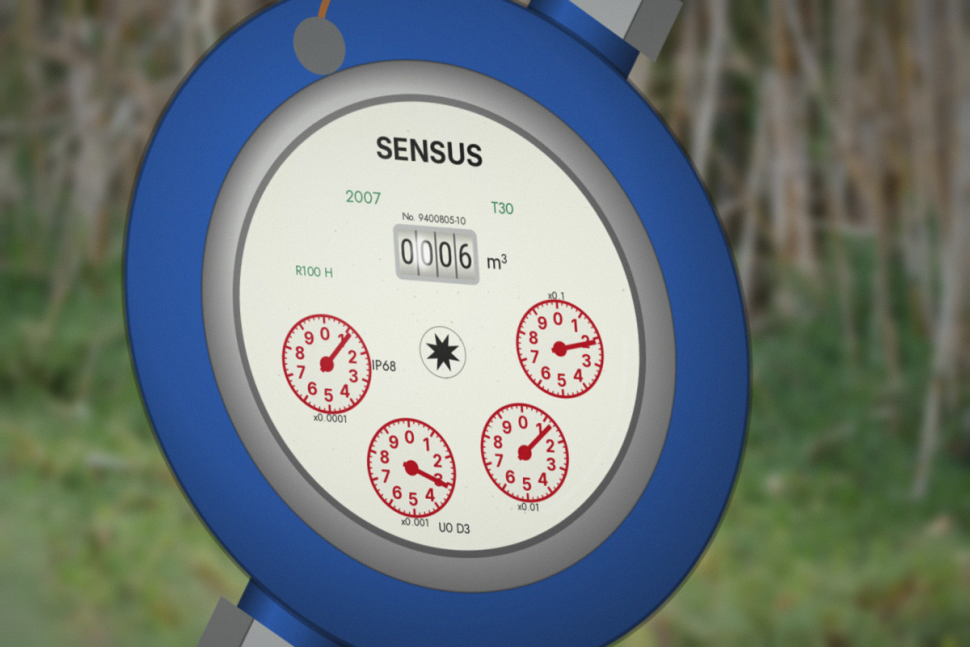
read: **6.2131** m³
